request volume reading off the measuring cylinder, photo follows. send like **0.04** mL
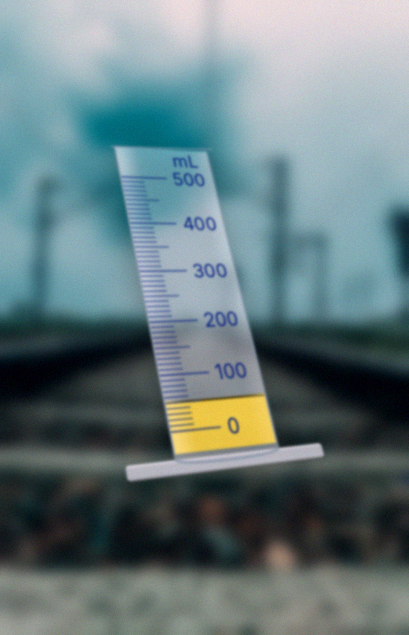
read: **50** mL
